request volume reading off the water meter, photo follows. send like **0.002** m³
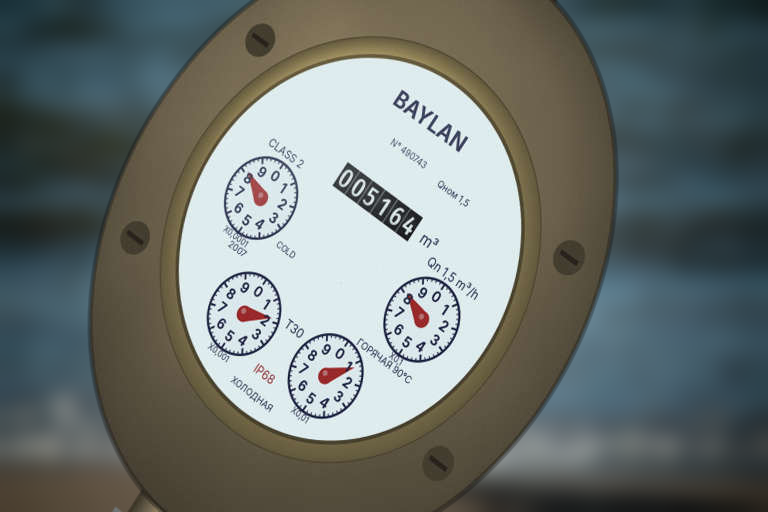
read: **5164.8118** m³
